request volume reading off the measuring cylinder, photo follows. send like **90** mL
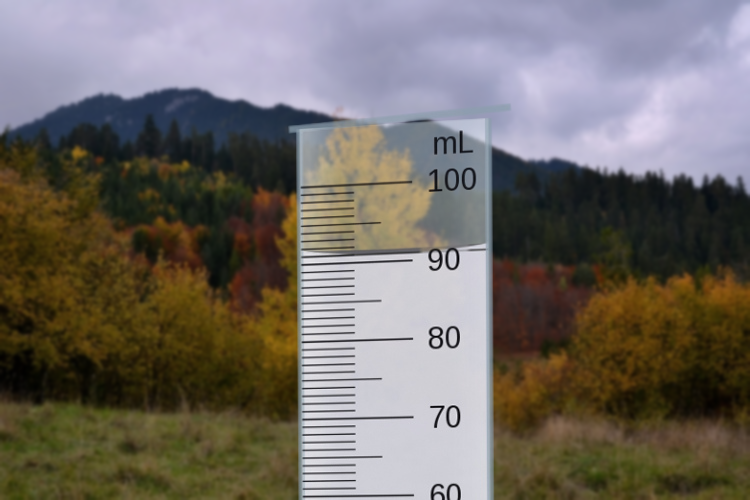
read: **91** mL
